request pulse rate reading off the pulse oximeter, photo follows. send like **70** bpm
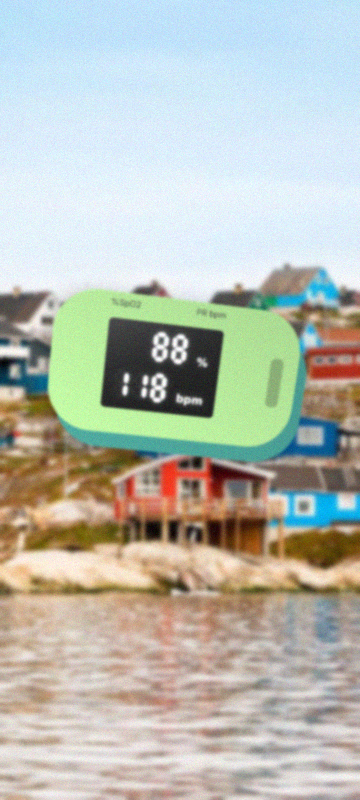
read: **118** bpm
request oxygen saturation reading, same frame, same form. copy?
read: **88** %
